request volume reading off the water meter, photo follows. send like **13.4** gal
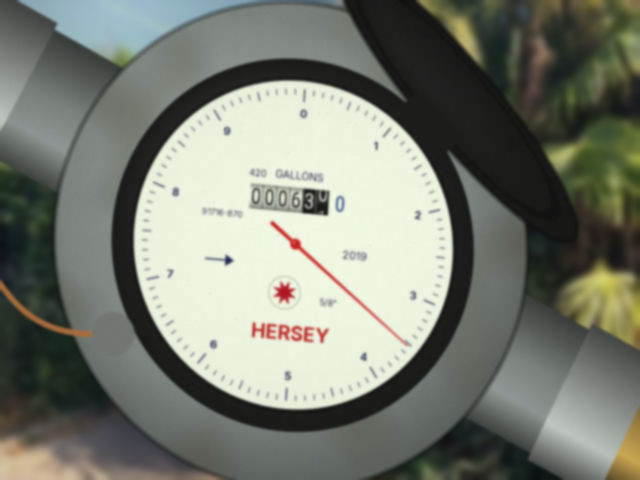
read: **6303.5** gal
